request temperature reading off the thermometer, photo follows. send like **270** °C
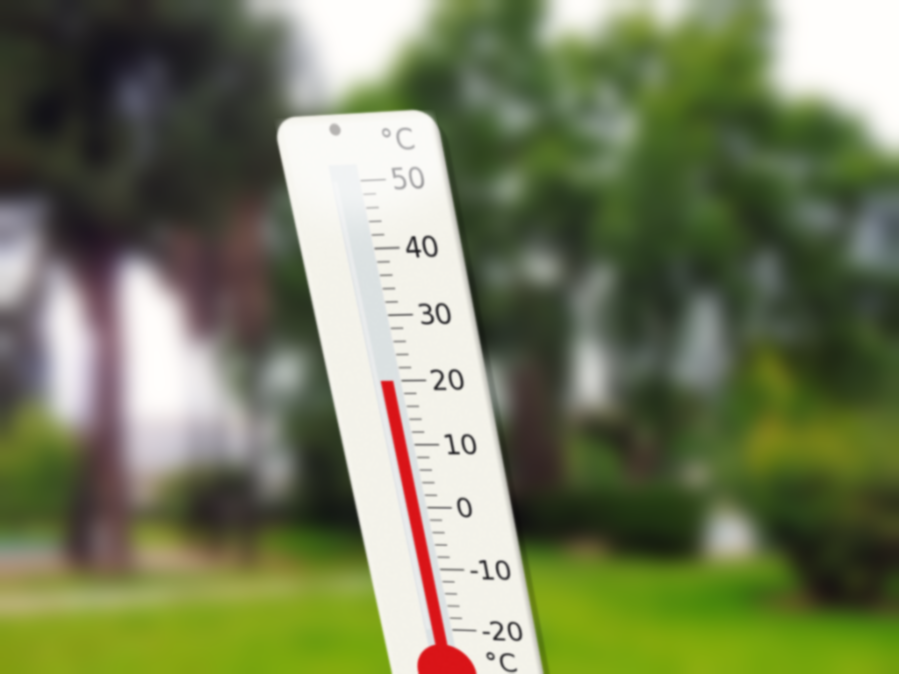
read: **20** °C
